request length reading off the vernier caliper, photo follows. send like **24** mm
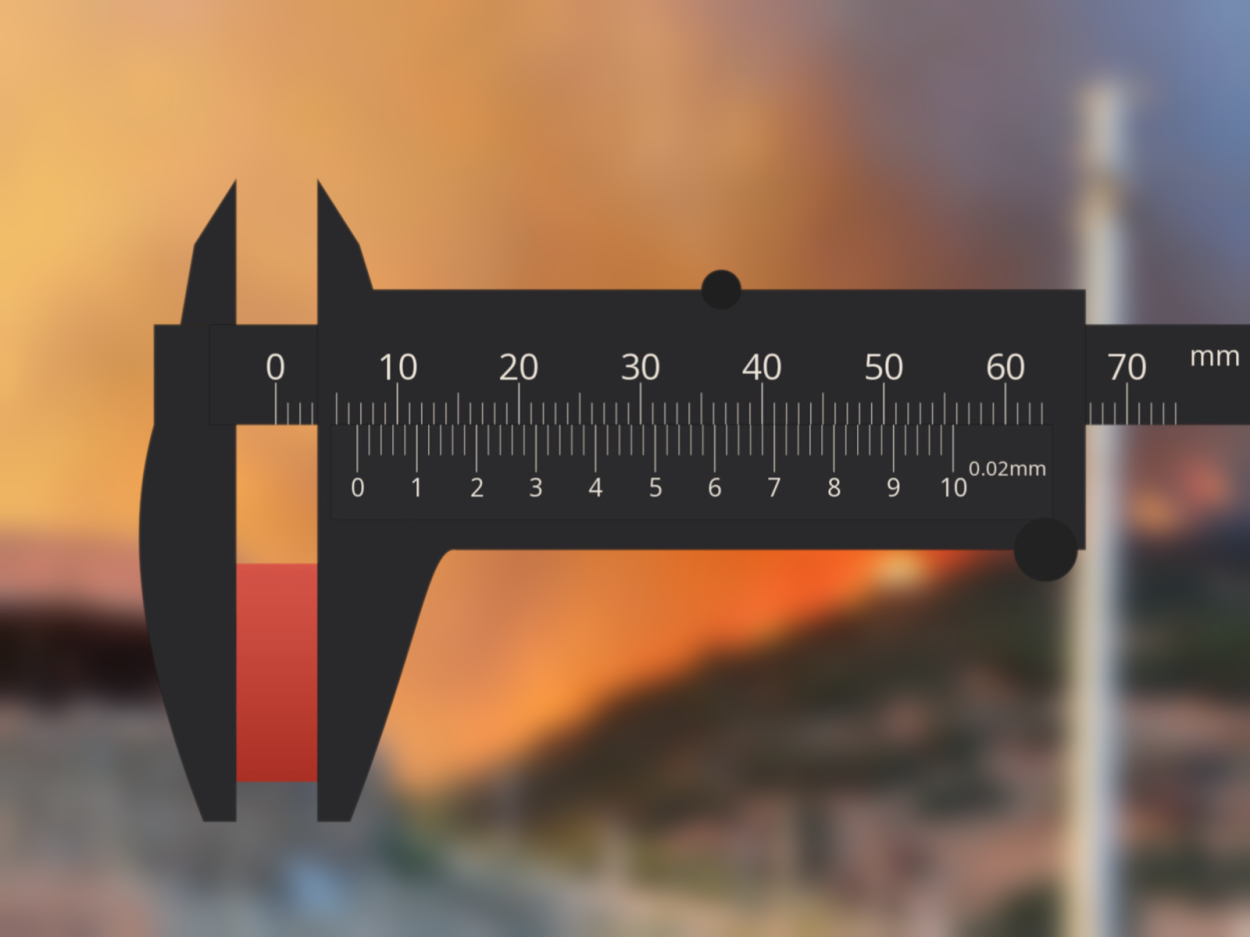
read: **6.7** mm
